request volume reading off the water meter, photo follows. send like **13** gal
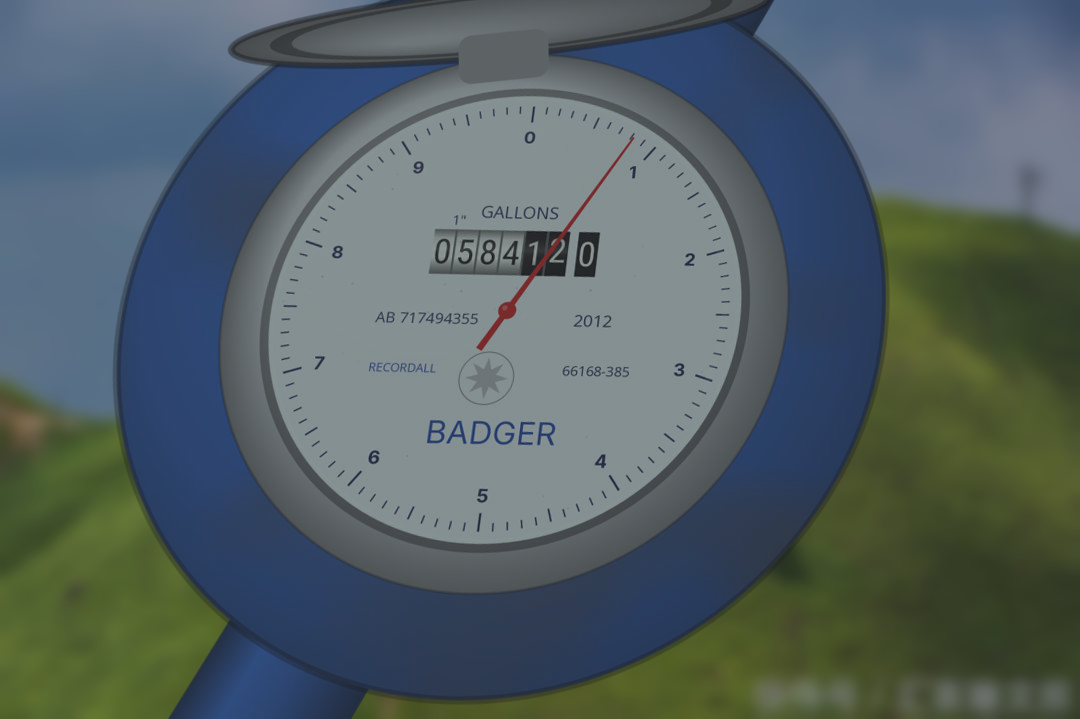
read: **584120.8** gal
